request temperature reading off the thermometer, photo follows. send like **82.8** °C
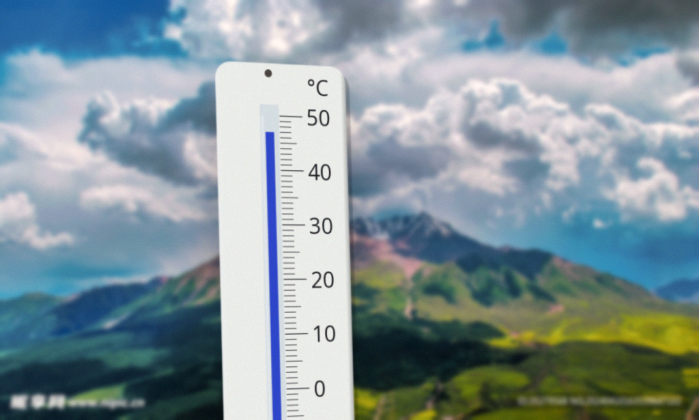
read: **47** °C
